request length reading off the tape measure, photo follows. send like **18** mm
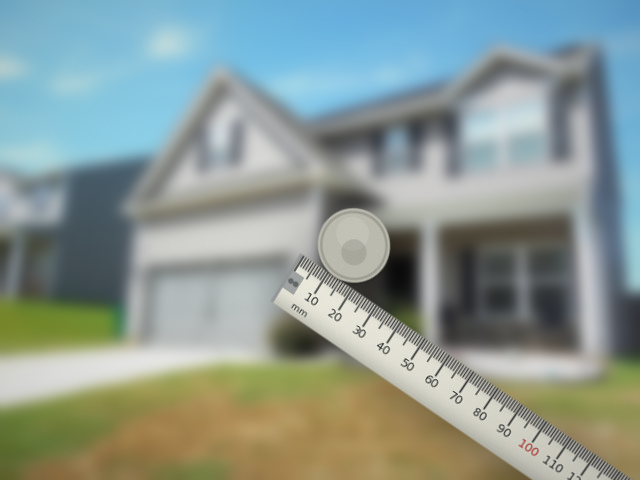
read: **25** mm
